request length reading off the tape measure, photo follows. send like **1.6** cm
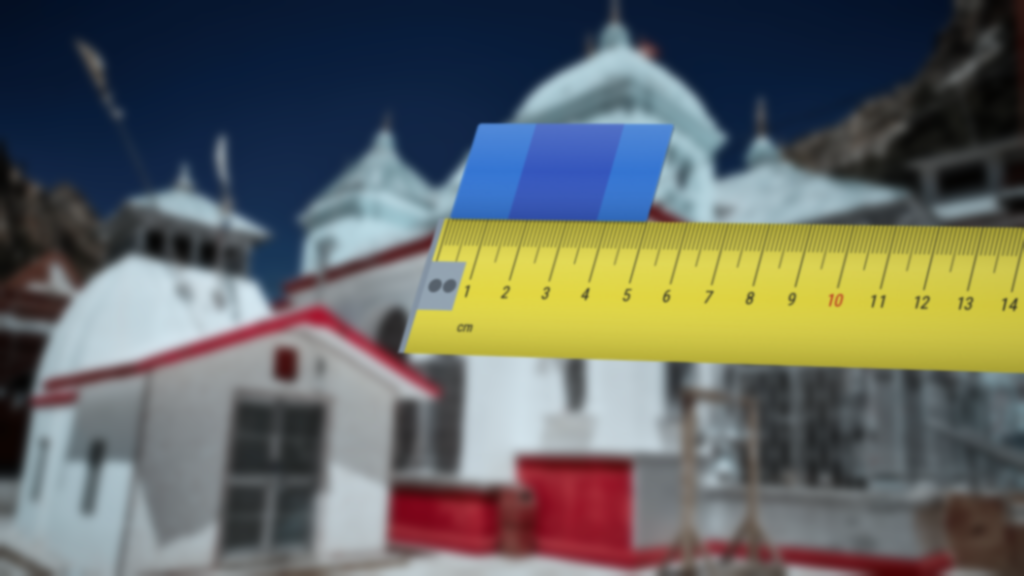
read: **5** cm
